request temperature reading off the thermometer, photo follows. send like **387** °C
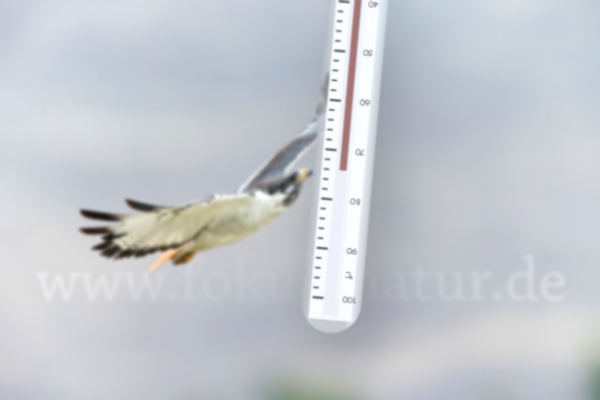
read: **74** °C
